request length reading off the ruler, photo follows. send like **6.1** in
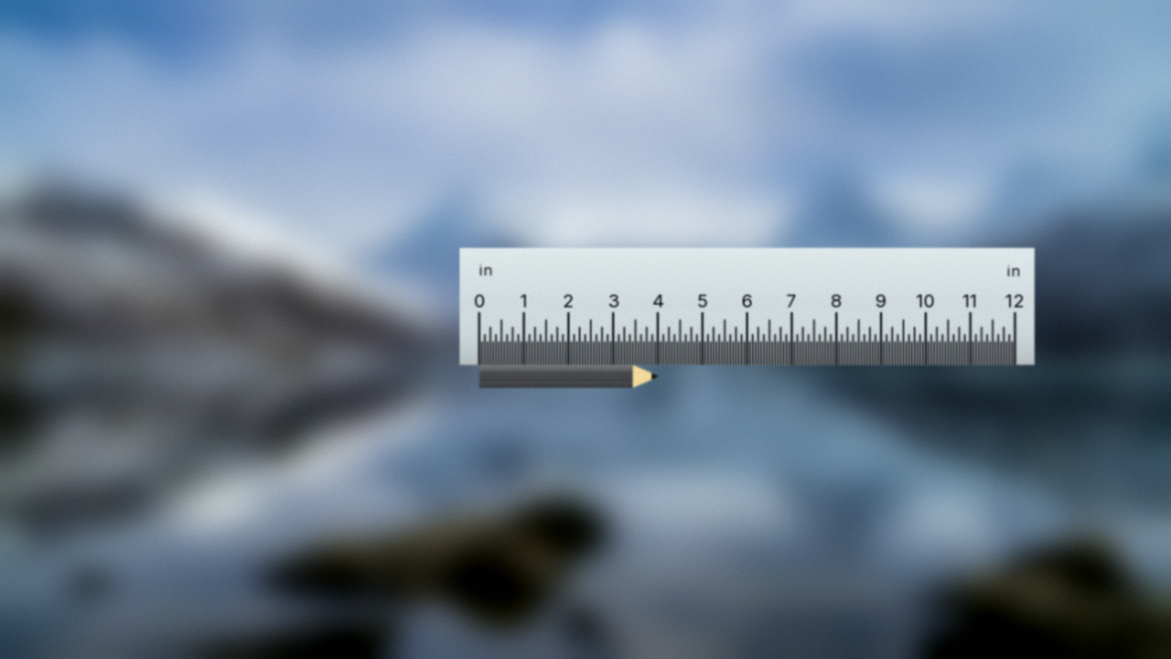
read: **4** in
